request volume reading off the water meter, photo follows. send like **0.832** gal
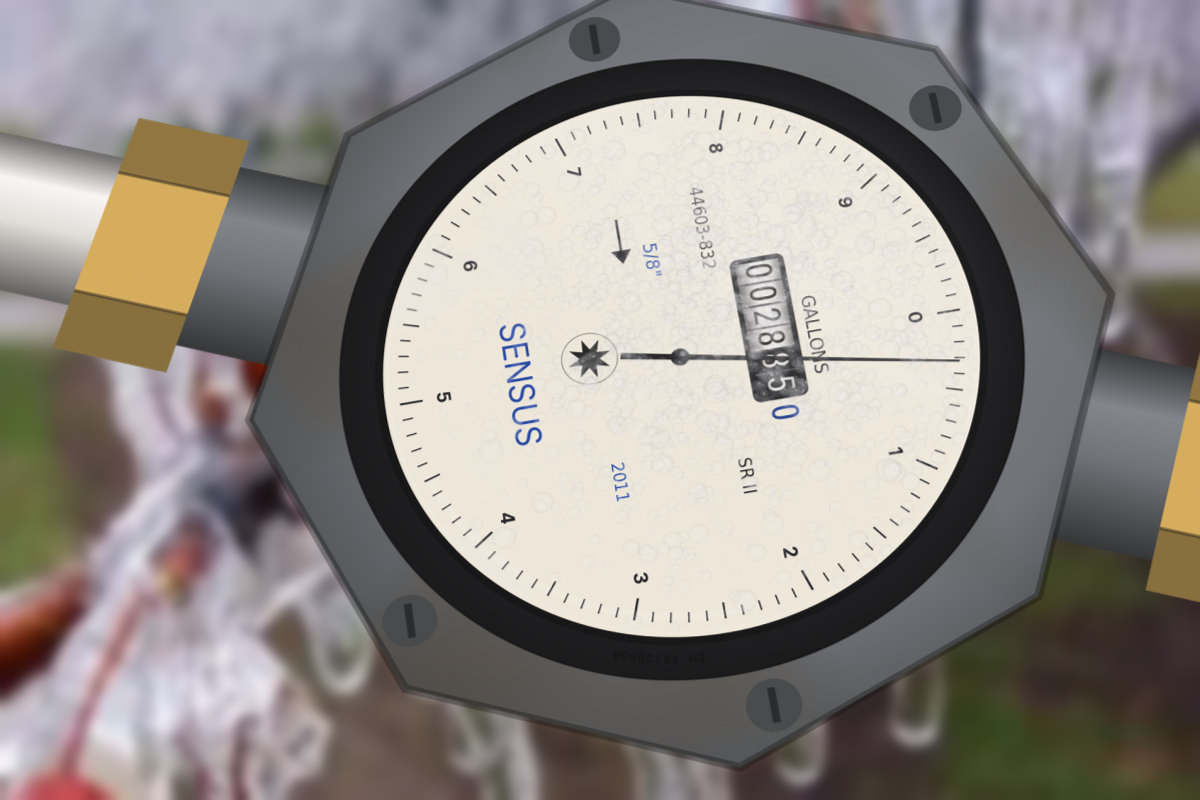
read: **28850.3** gal
